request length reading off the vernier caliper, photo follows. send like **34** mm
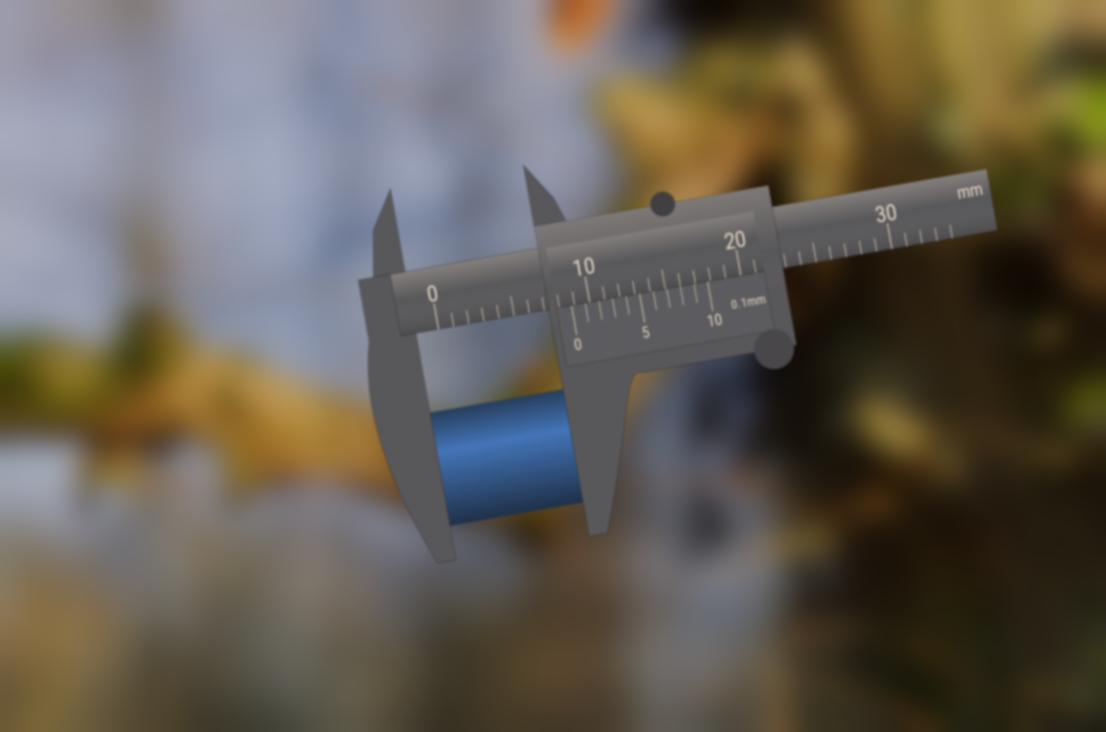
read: **8.8** mm
